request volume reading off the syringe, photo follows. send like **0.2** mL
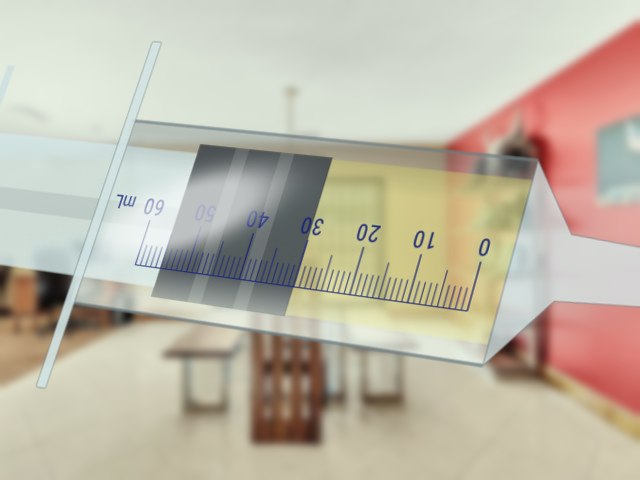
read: **30** mL
